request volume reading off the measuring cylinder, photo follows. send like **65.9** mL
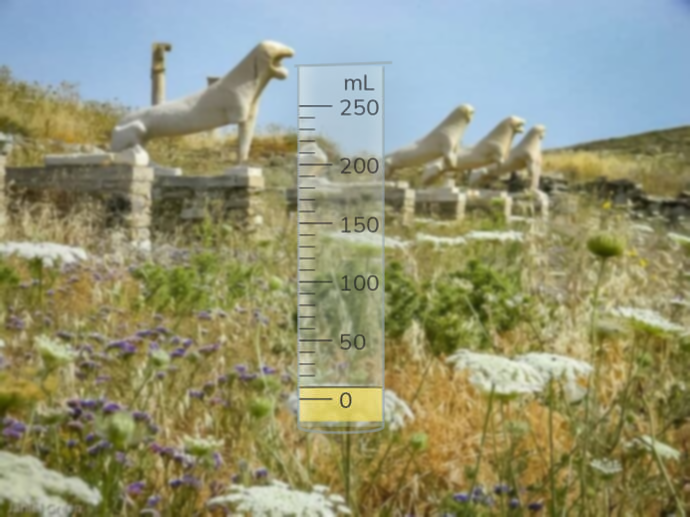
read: **10** mL
